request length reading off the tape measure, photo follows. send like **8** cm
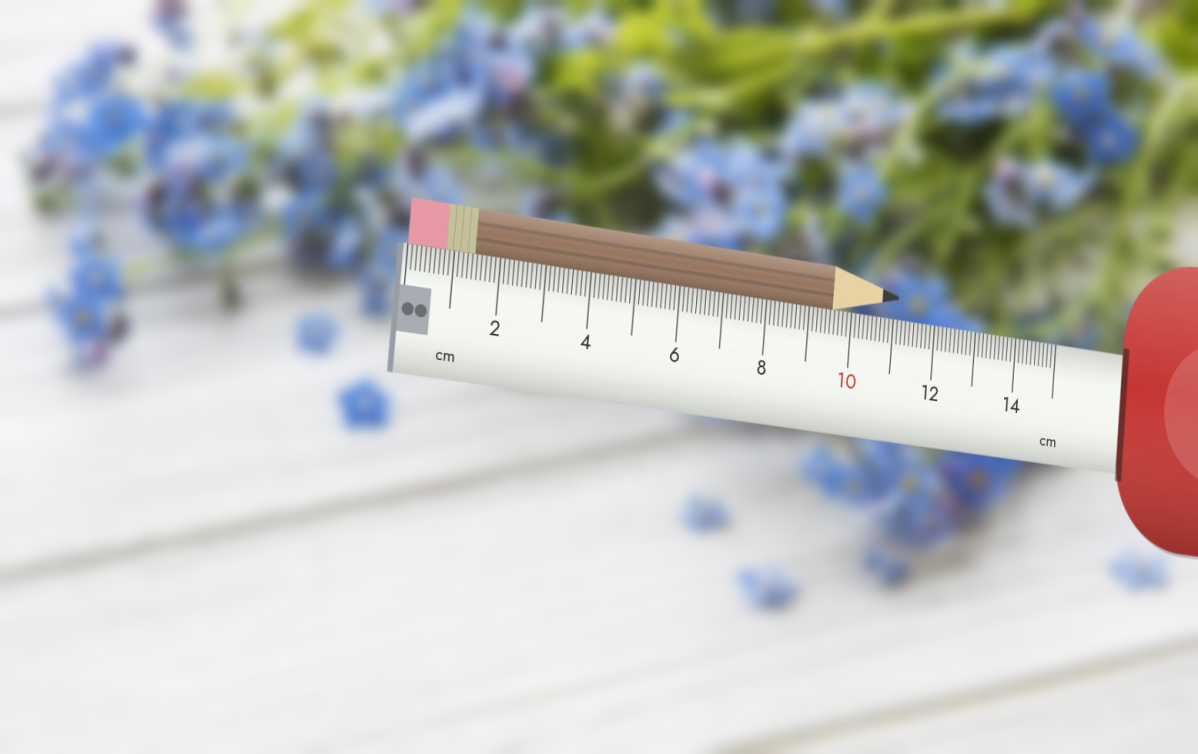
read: **11.1** cm
